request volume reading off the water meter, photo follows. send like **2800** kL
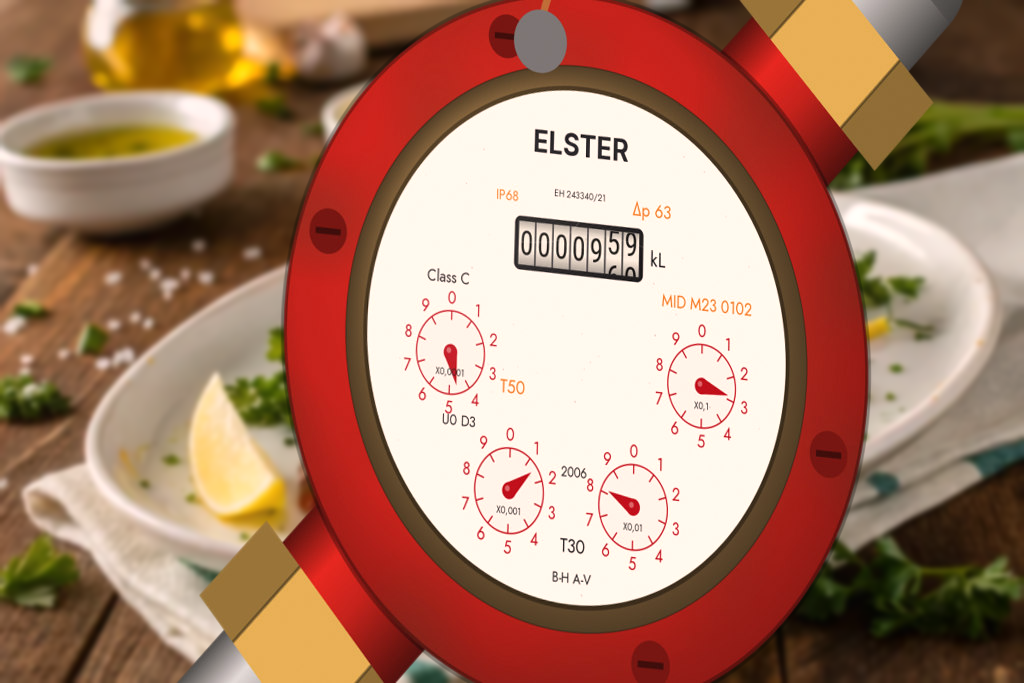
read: **959.2814** kL
